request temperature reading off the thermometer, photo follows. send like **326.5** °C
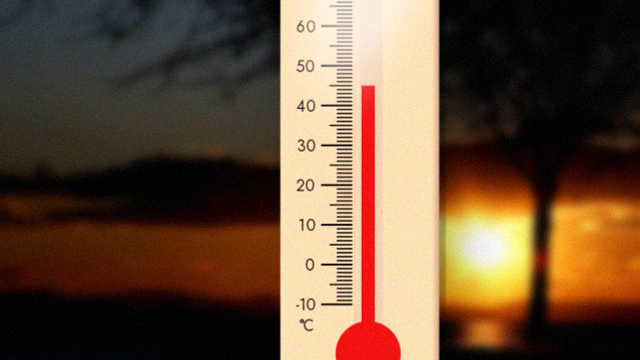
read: **45** °C
